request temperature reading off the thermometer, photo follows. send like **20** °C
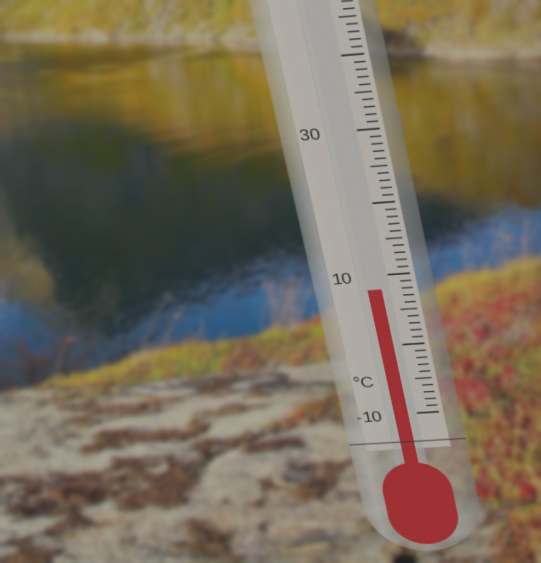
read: **8** °C
